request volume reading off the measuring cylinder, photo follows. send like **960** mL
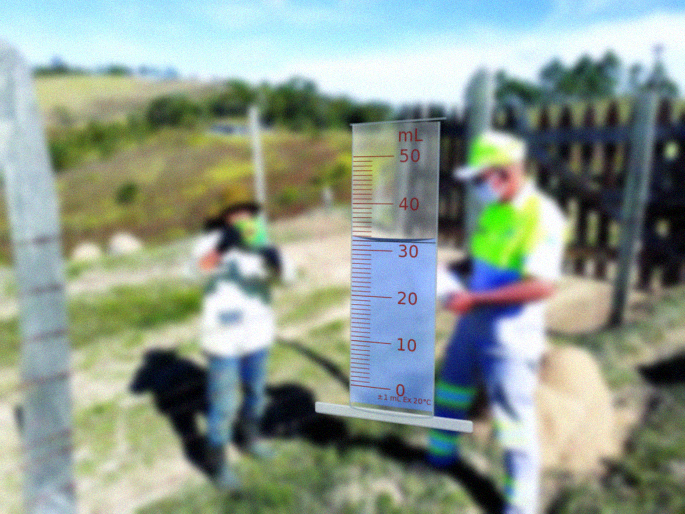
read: **32** mL
